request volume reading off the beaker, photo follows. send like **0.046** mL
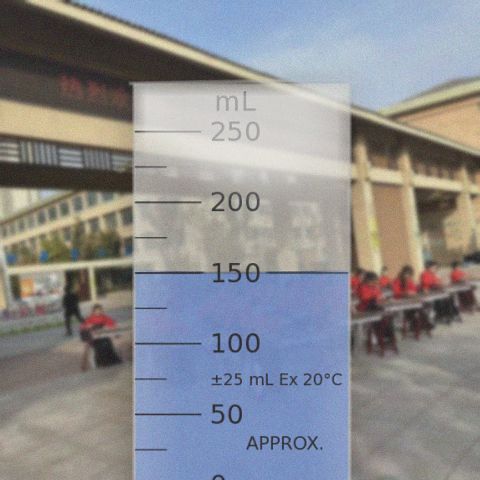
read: **150** mL
